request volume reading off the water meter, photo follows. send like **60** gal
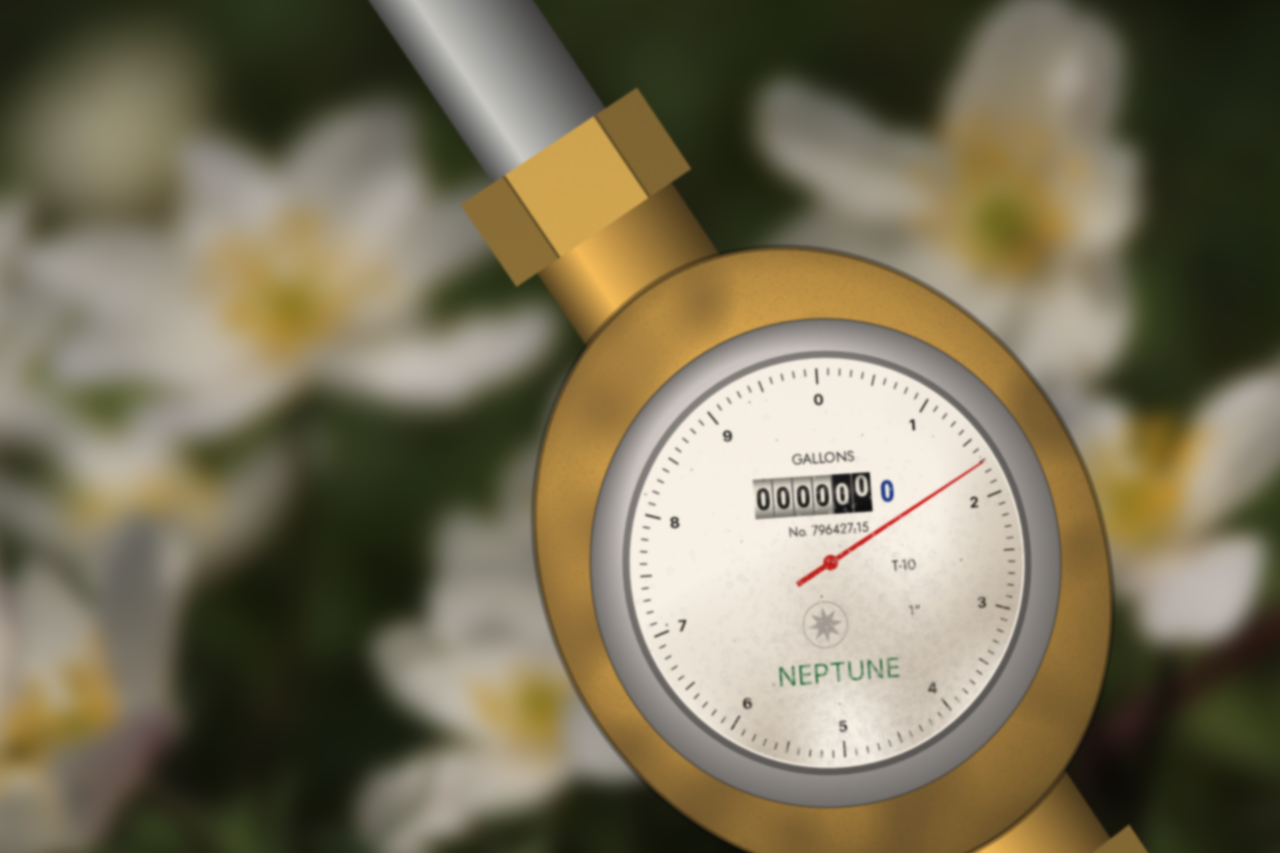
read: **1.7** gal
